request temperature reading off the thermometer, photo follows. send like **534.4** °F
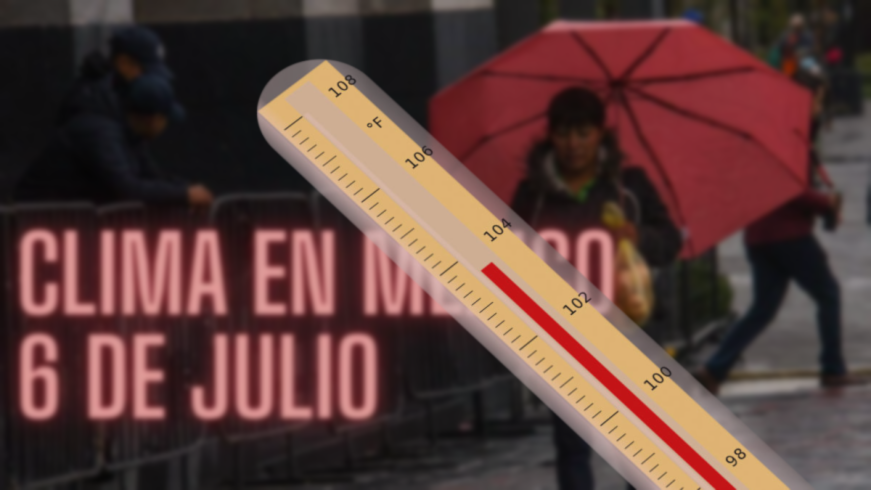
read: **103.6** °F
